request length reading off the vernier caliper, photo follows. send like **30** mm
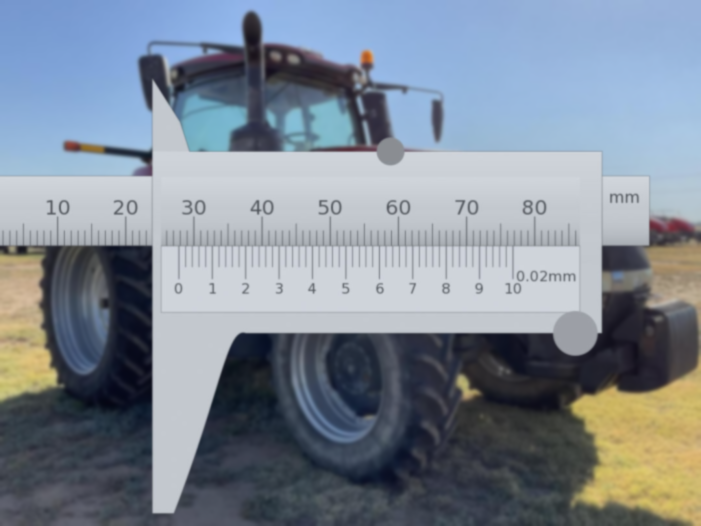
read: **27.8** mm
